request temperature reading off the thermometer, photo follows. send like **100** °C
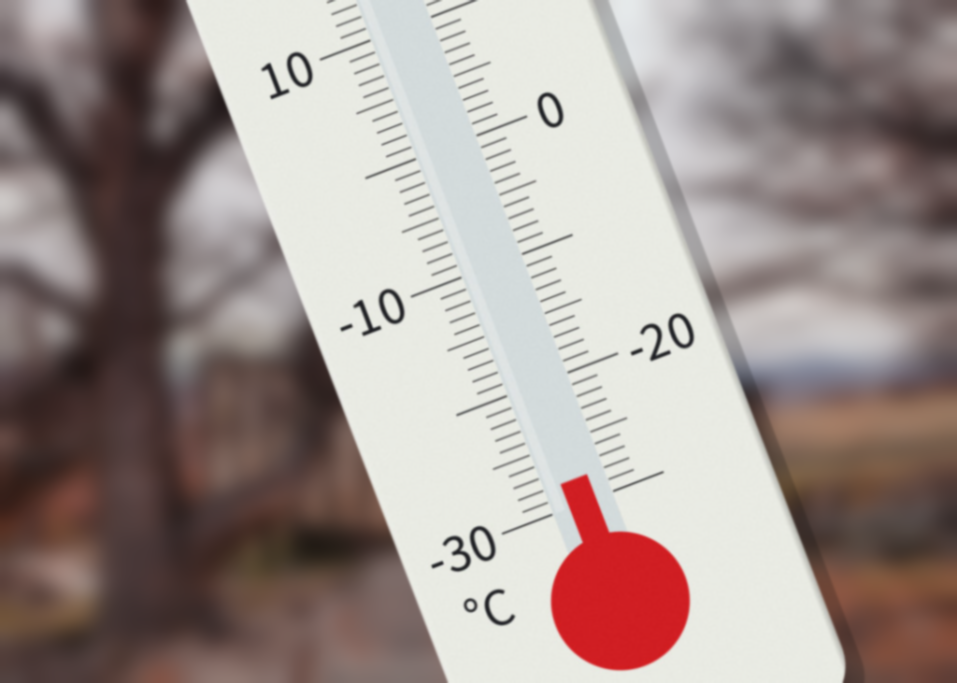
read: **-28** °C
